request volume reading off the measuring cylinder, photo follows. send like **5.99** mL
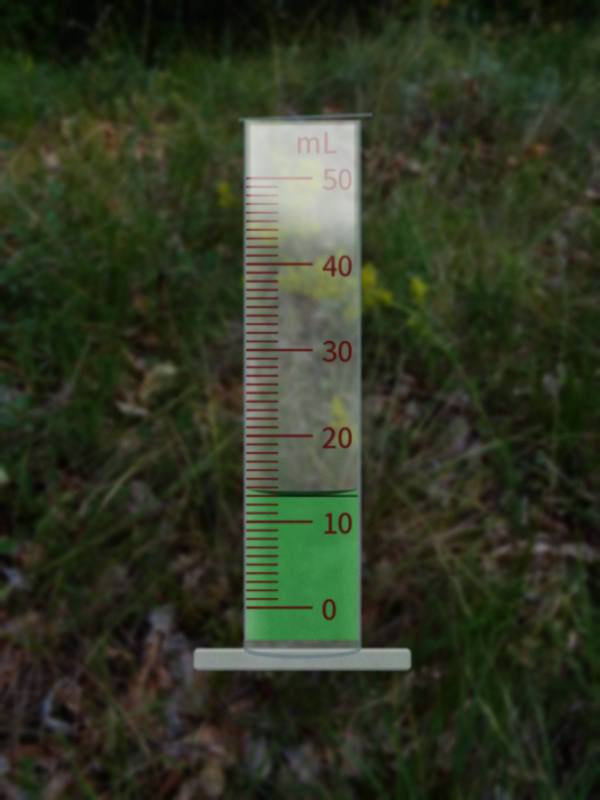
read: **13** mL
